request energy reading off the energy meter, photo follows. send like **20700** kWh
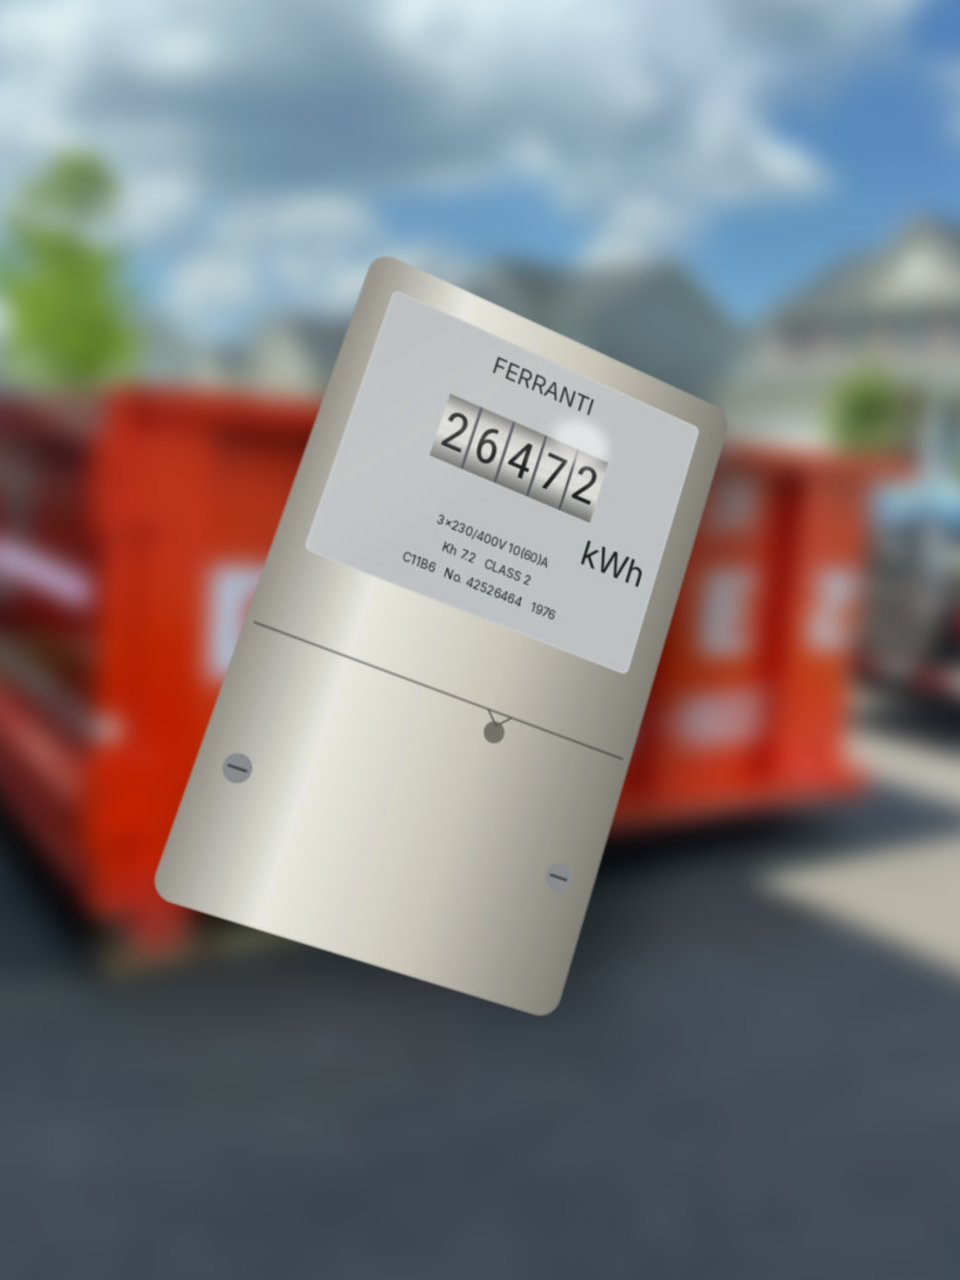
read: **26472** kWh
